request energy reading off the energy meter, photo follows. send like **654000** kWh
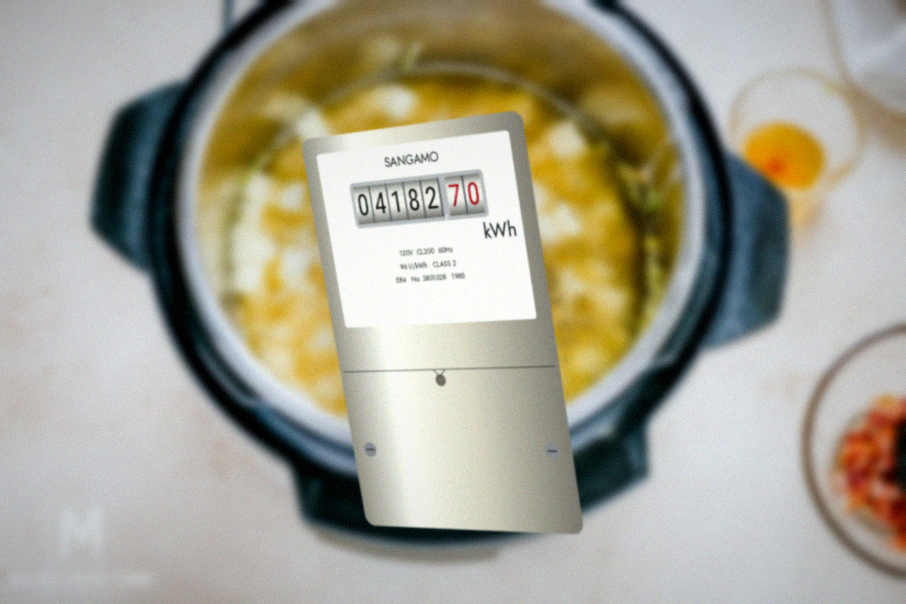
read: **4182.70** kWh
